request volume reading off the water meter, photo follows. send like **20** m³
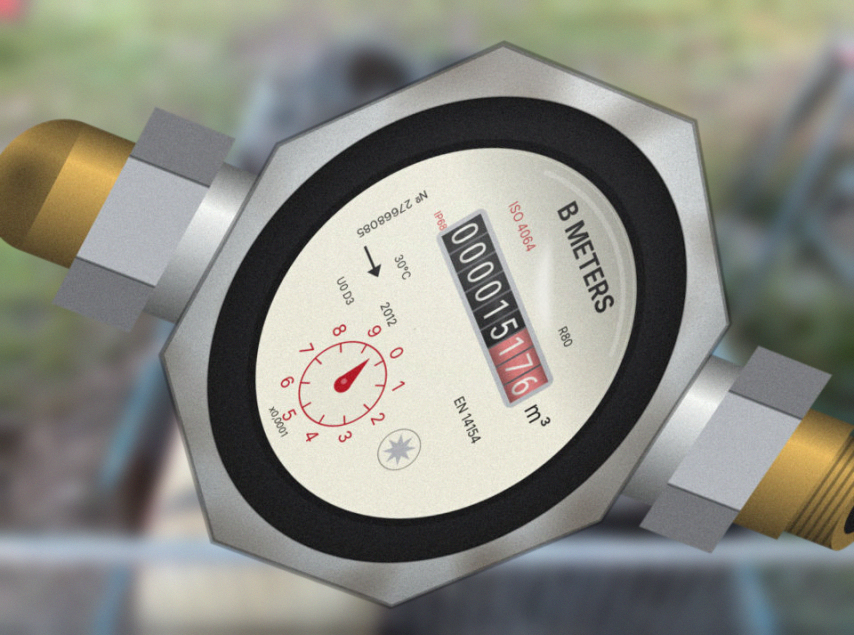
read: **15.1759** m³
